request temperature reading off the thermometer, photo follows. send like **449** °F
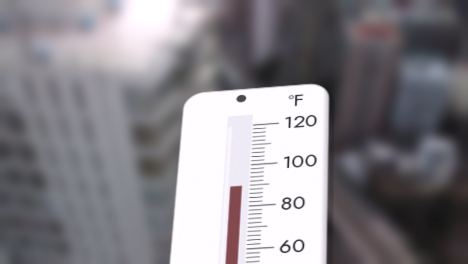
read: **90** °F
